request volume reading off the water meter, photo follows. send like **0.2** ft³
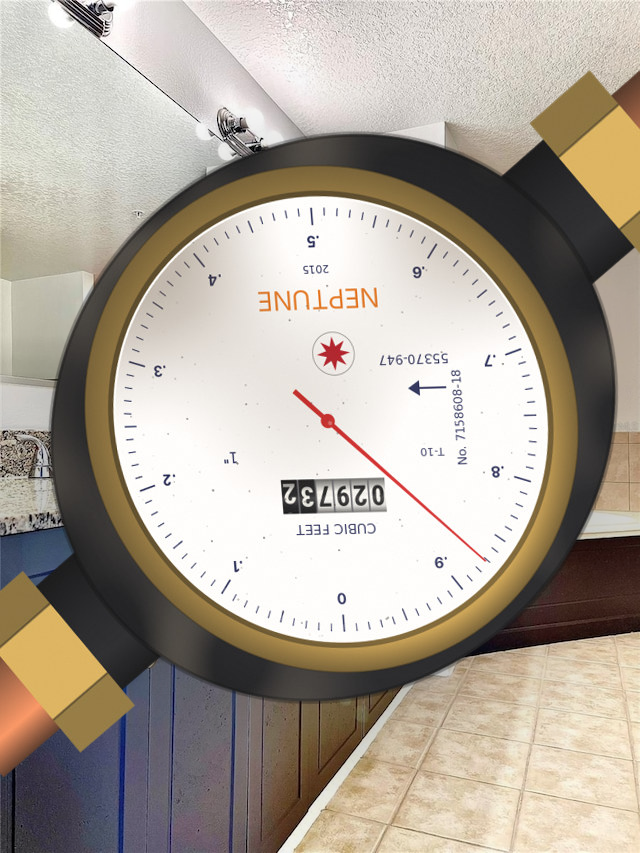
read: **29731.87** ft³
